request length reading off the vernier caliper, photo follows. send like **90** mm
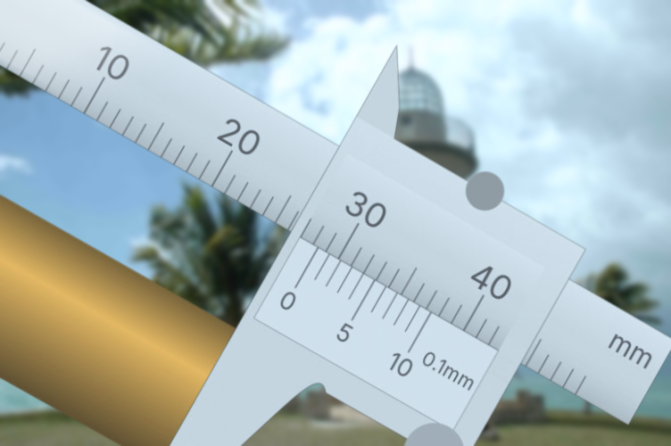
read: **28.4** mm
